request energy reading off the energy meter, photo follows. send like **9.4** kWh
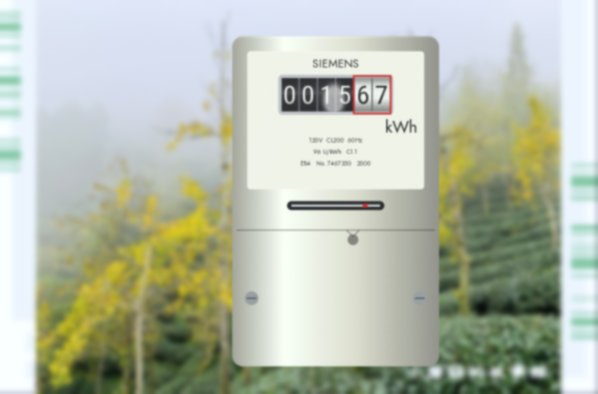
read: **15.67** kWh
